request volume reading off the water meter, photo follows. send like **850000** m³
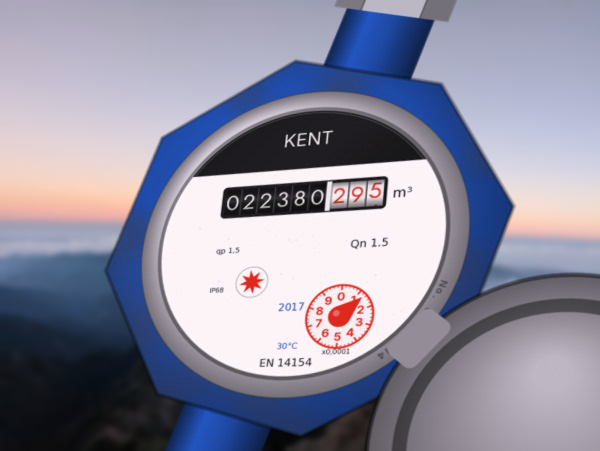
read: **22380.2951** m³
